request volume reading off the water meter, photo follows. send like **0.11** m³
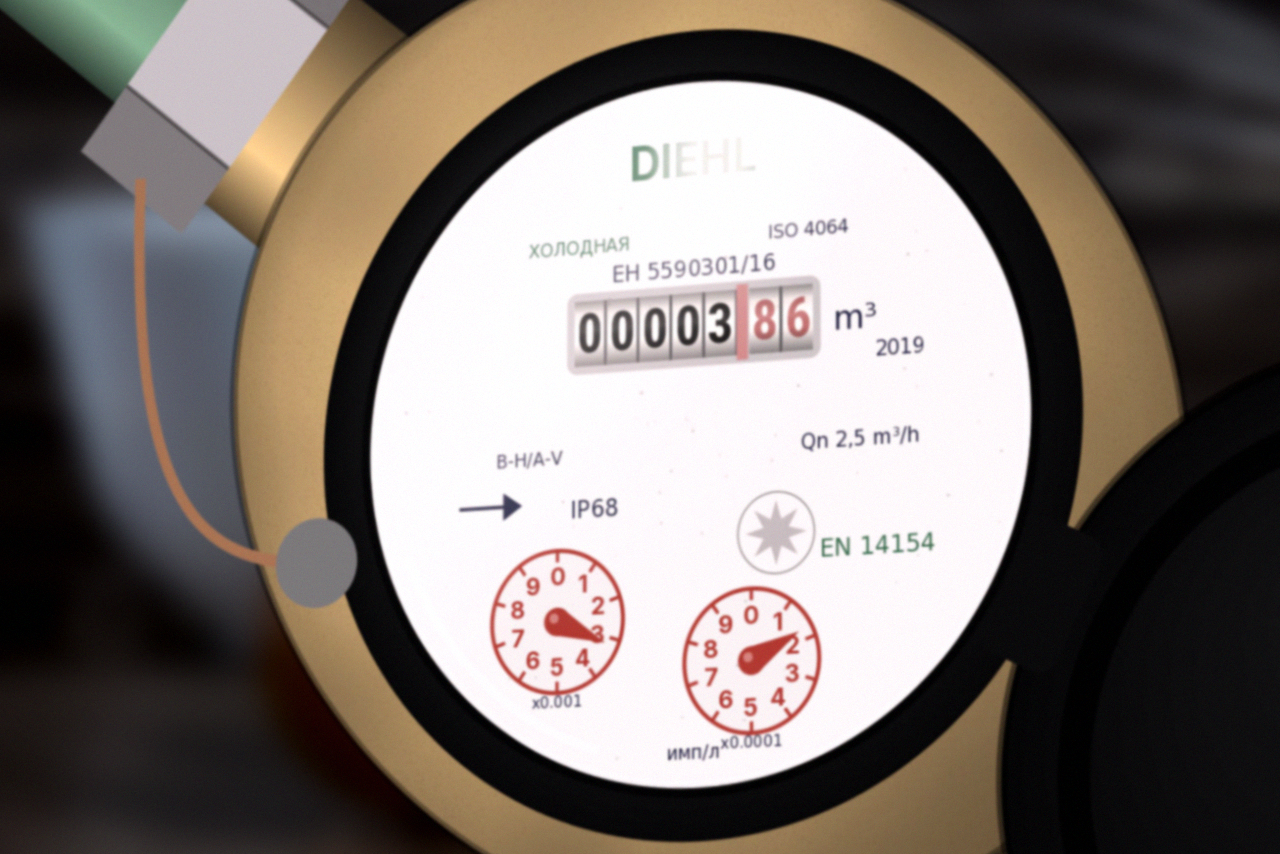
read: **3.8631** m³
